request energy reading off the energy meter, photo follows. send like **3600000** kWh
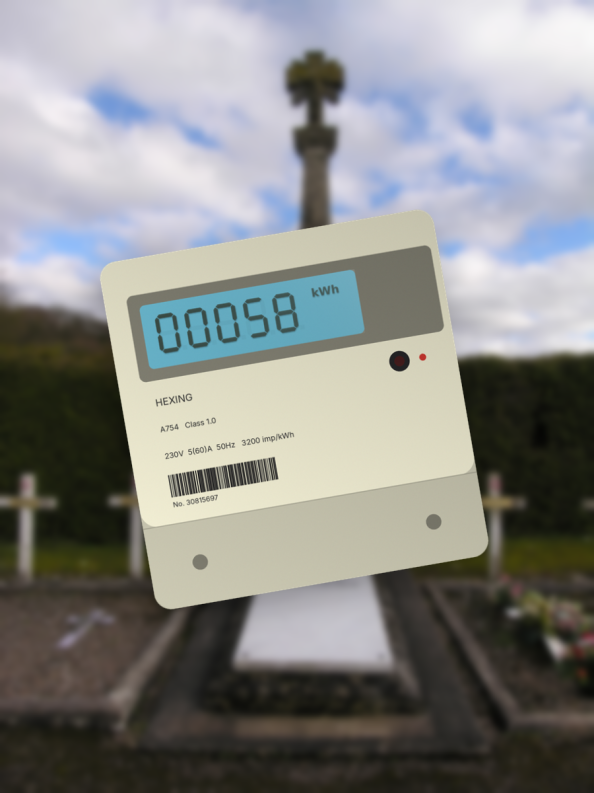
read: **58** kWh
